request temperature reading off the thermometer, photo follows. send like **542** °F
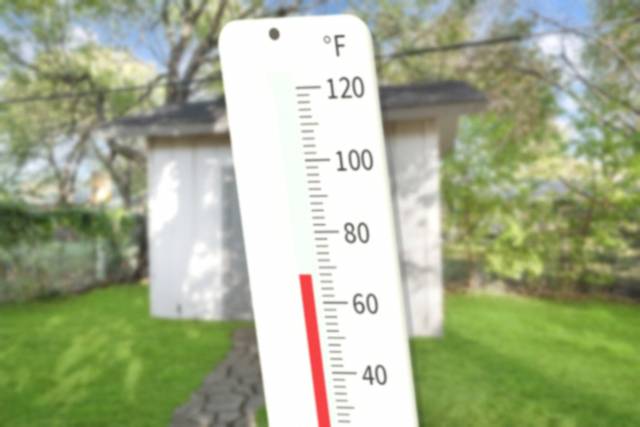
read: **68** °F
